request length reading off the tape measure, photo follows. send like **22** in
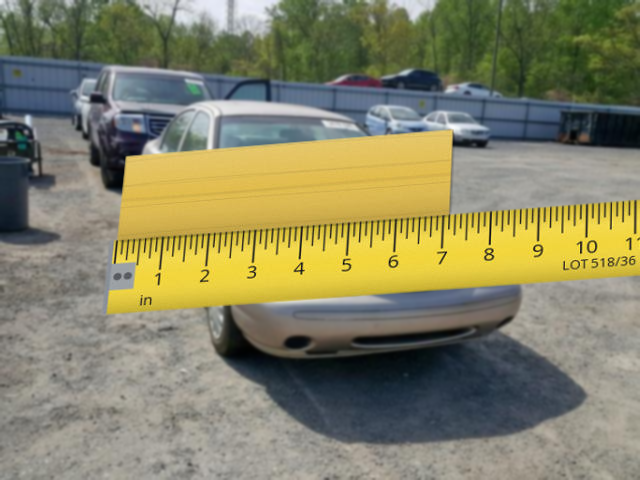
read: **7.125** in
